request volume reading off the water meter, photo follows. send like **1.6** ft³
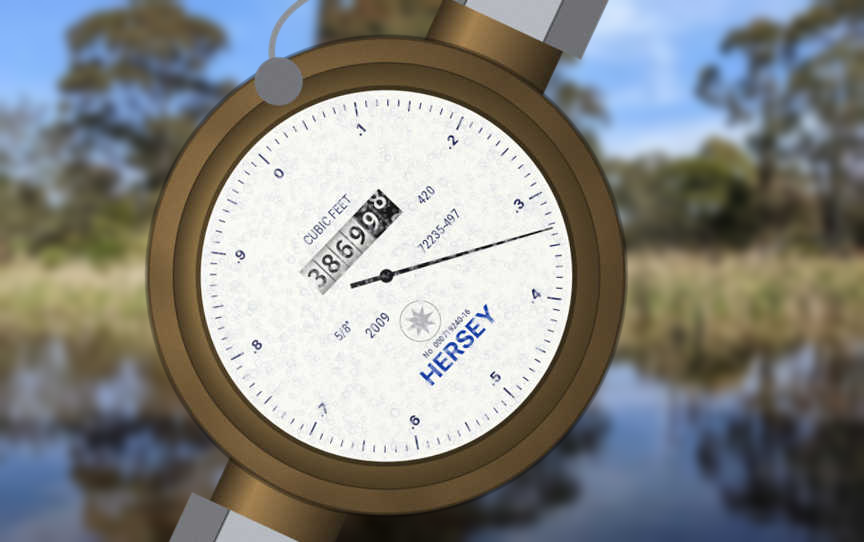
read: **386998.33** ft³
